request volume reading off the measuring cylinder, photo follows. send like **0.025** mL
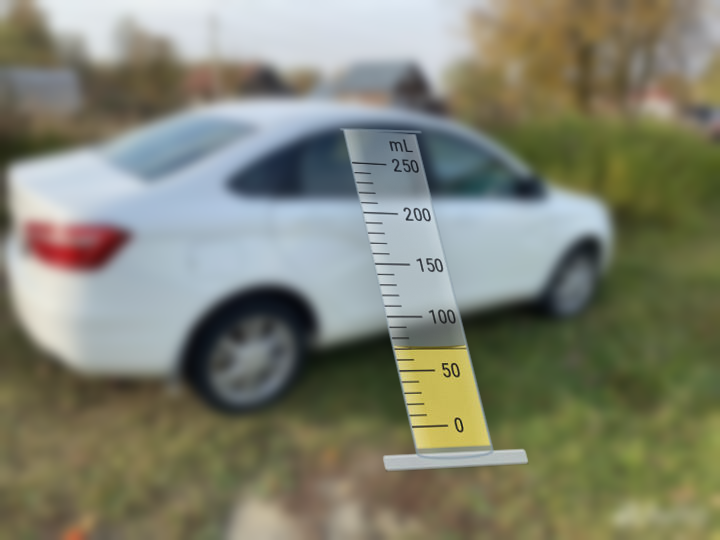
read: **70** mL
